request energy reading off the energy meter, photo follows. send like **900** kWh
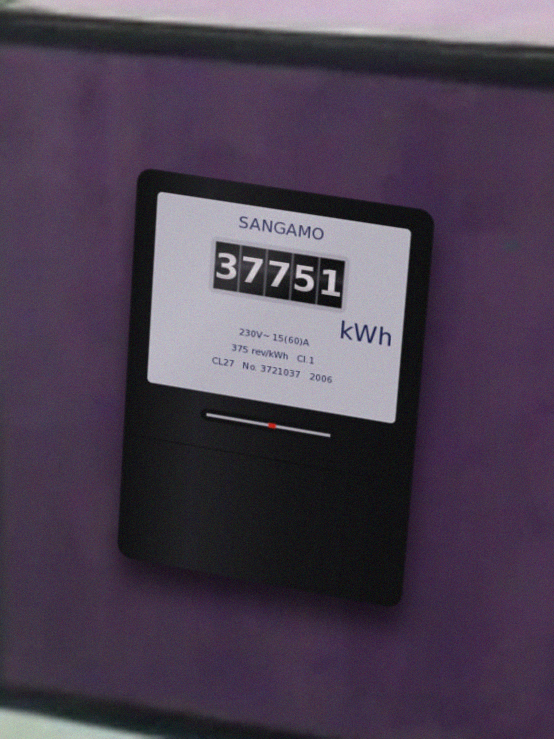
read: **37751** kWh
